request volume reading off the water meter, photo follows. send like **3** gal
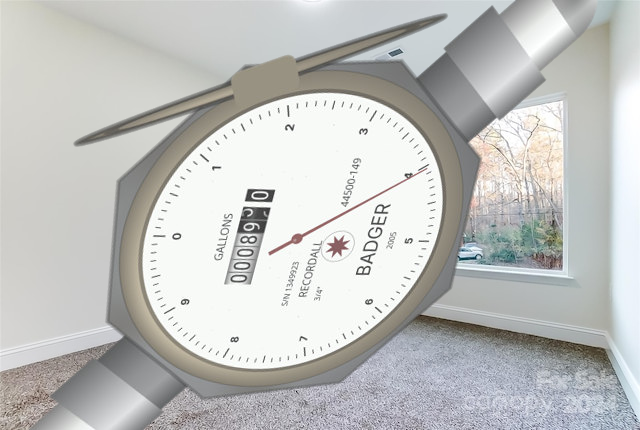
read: **8954.0** gal
